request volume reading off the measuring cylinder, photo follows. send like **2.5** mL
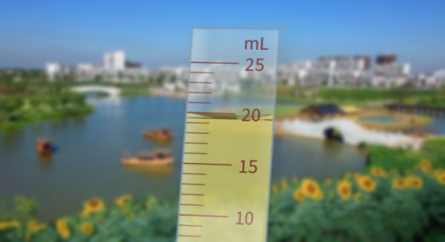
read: **19.5** mL
